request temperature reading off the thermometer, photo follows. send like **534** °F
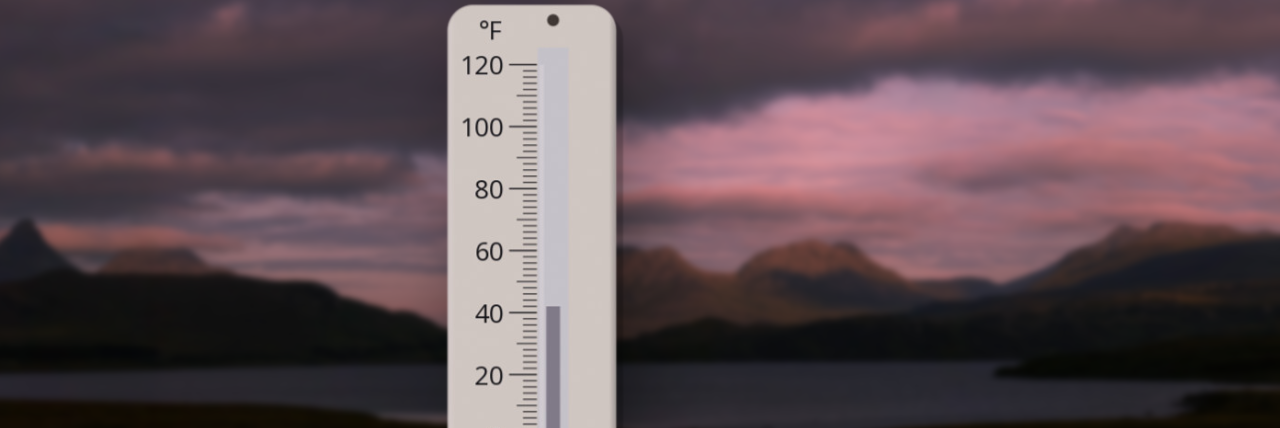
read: **42** °F
